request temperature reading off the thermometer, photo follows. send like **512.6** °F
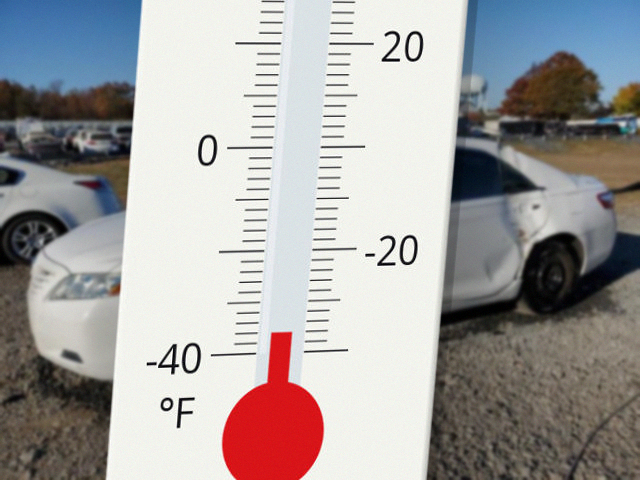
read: **-36** °F
